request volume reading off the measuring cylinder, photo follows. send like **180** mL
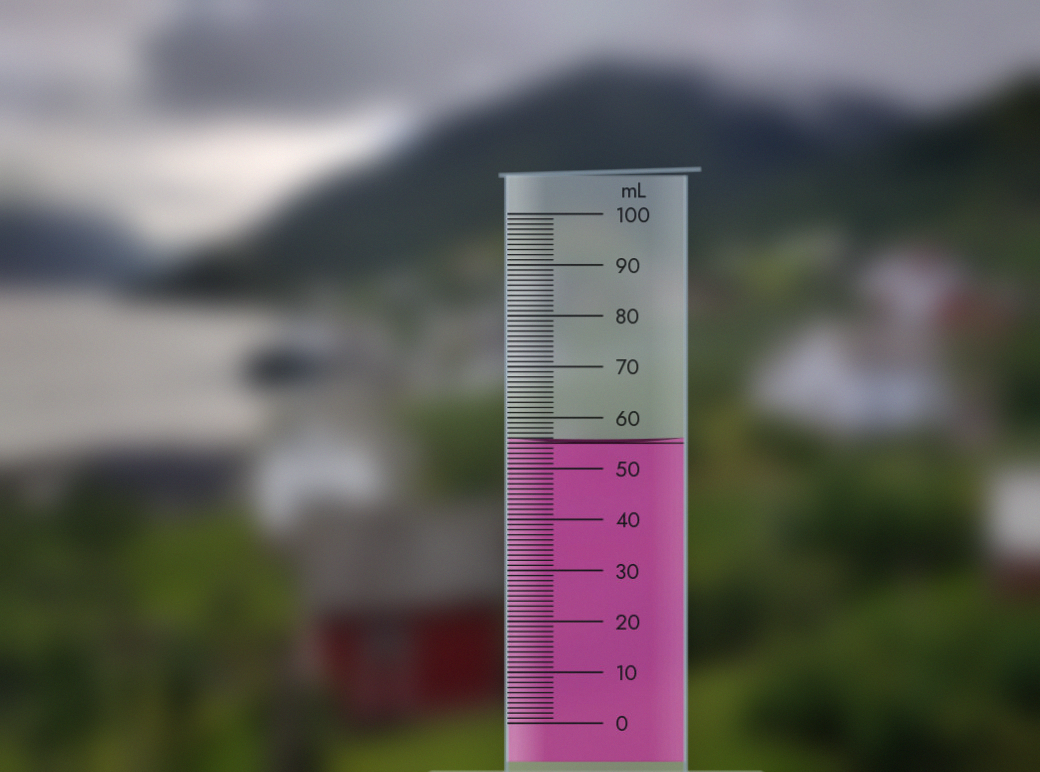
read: **55** mL
